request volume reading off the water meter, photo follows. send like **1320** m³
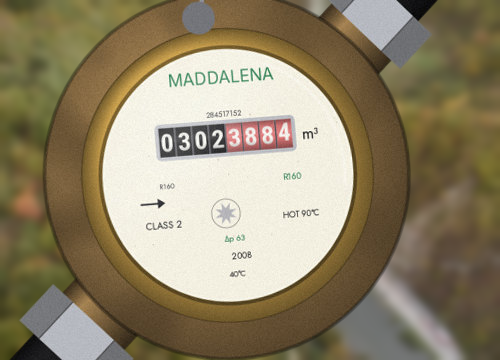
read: **302.3884** m³
